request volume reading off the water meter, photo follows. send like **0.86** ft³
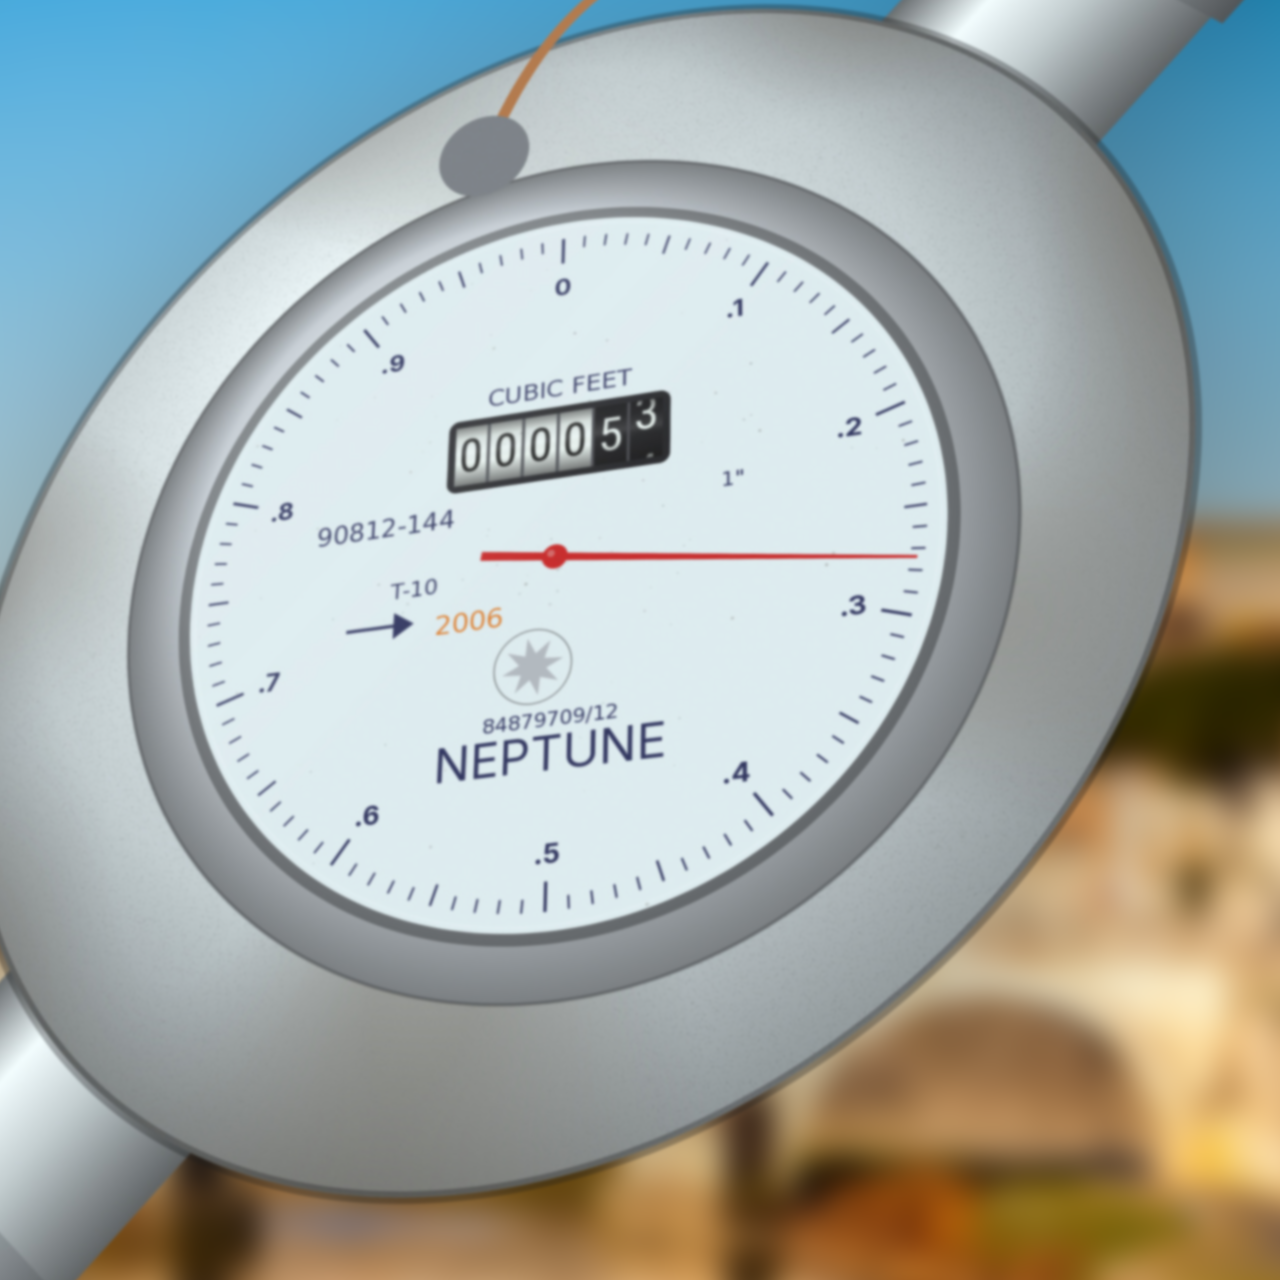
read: **53.27** ft³
